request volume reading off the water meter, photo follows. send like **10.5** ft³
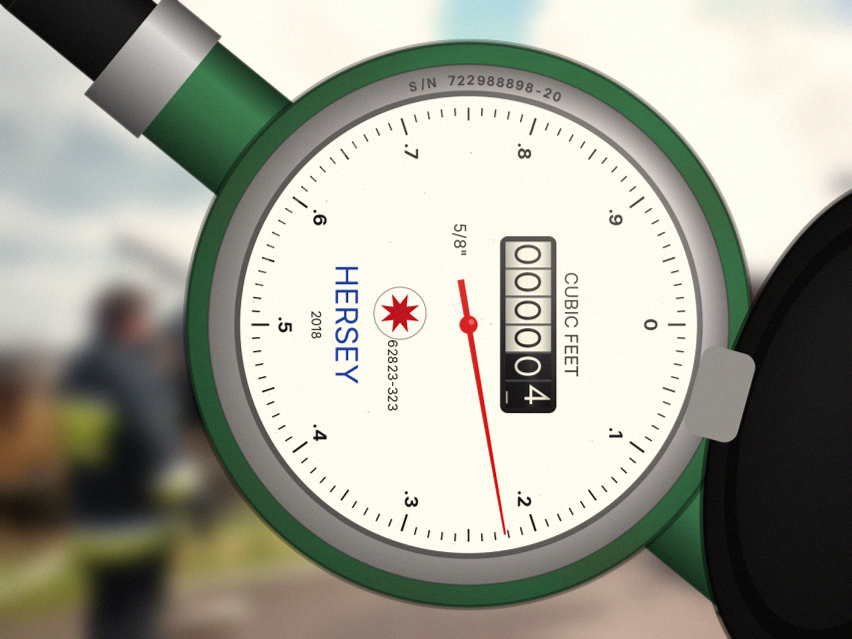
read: **4.22** ft³
